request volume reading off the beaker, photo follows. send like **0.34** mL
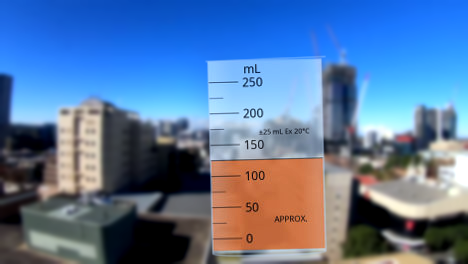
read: **125** mL
